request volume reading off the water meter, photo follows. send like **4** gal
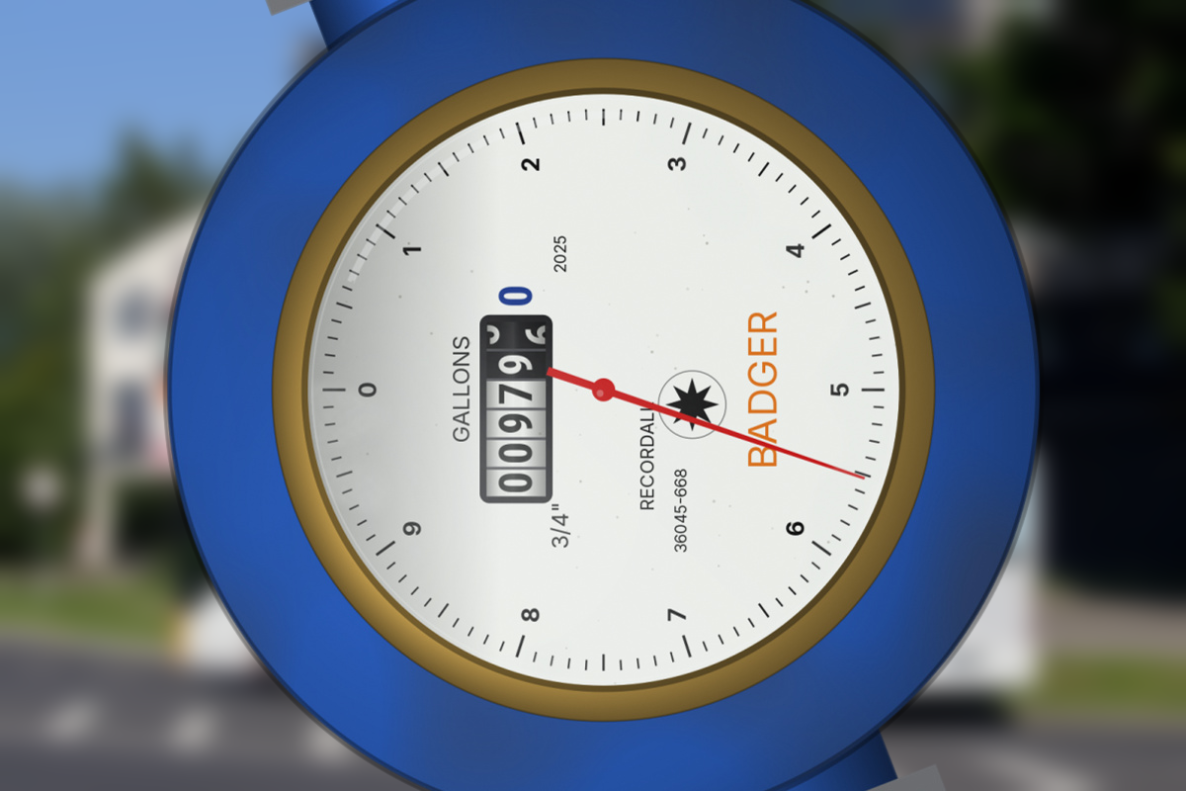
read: **97955.5** gal
